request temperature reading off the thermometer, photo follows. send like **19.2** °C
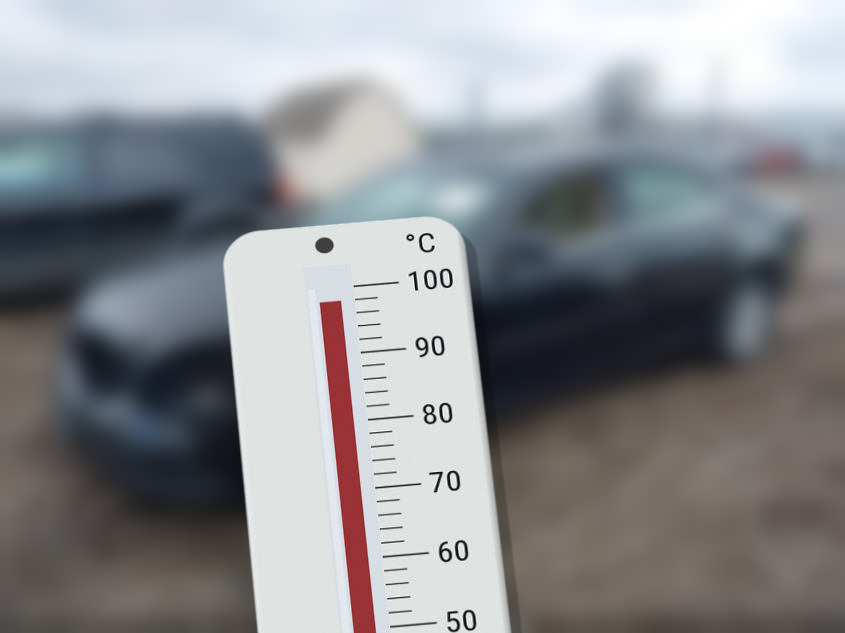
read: **98** °C
